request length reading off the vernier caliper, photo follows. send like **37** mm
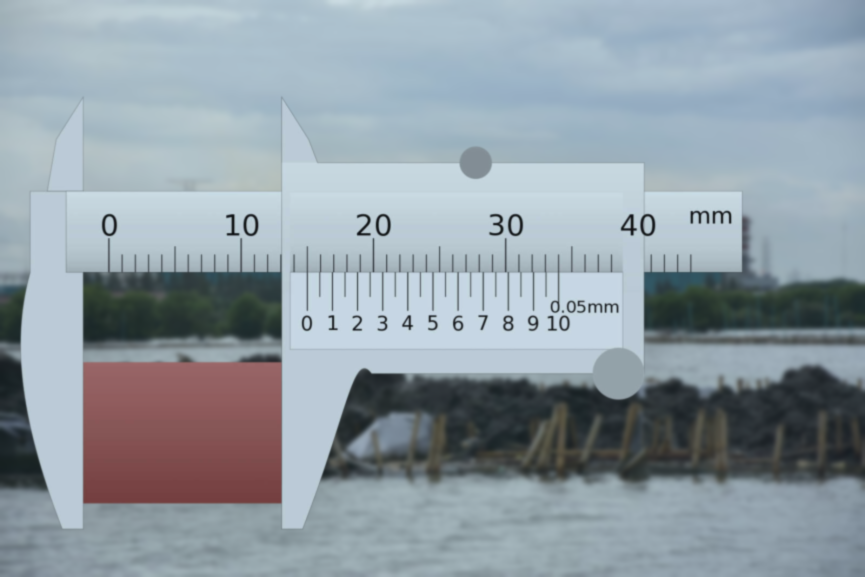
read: **15.0** mm
